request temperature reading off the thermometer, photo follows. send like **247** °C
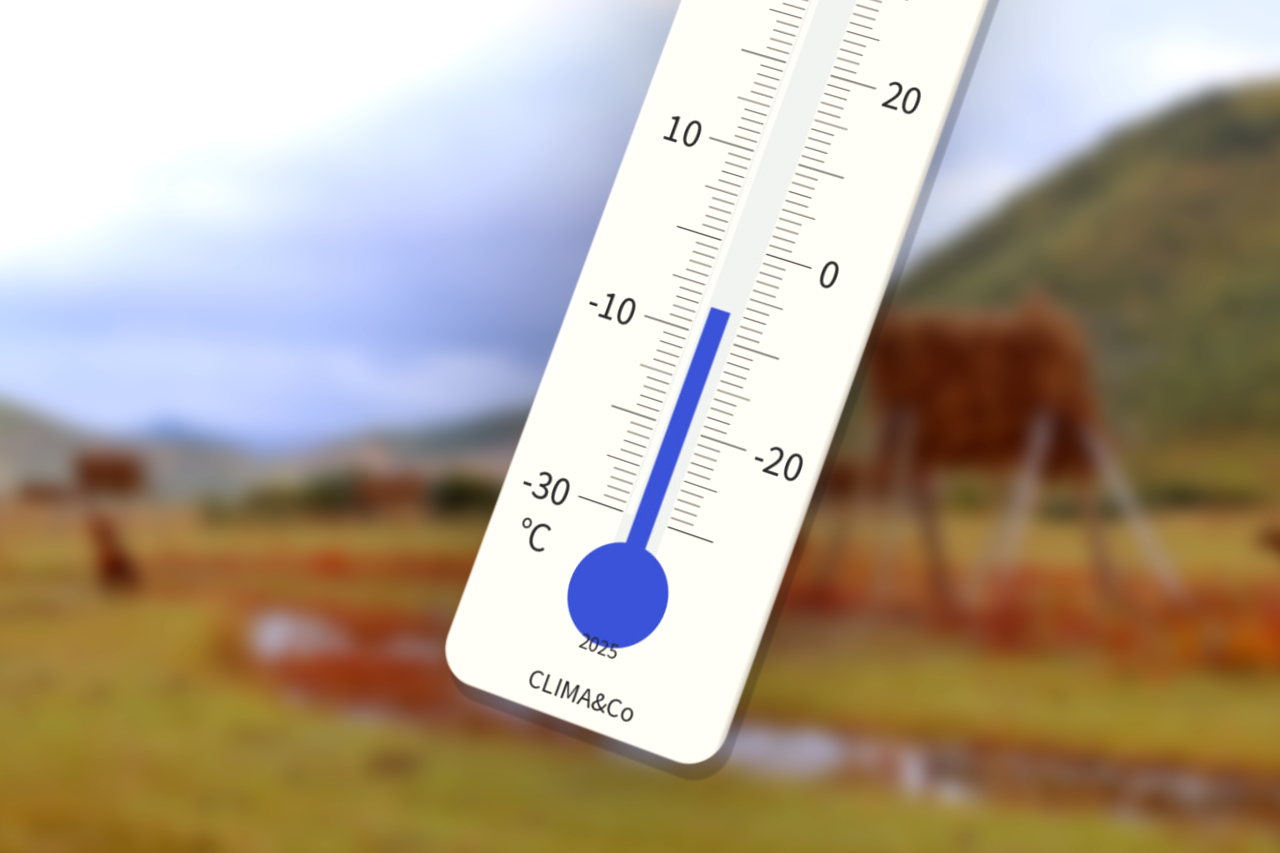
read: **-7** °C
